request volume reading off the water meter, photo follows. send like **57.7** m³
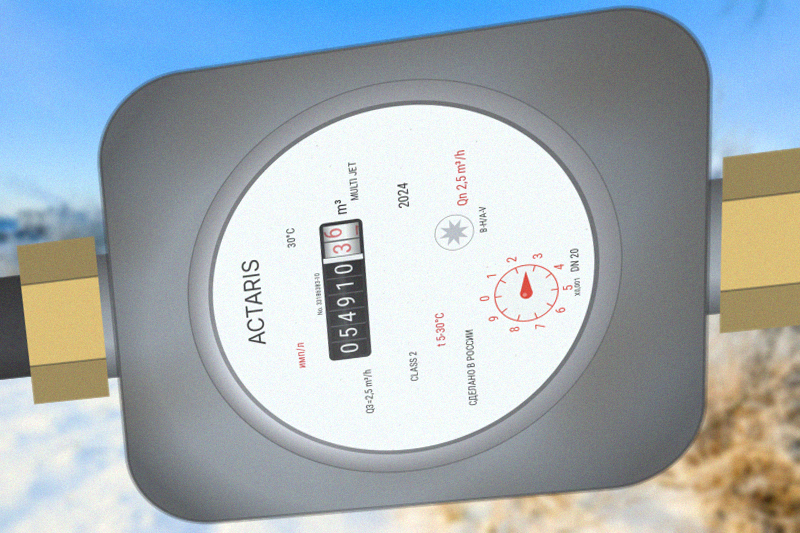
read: **54910.362** m³
